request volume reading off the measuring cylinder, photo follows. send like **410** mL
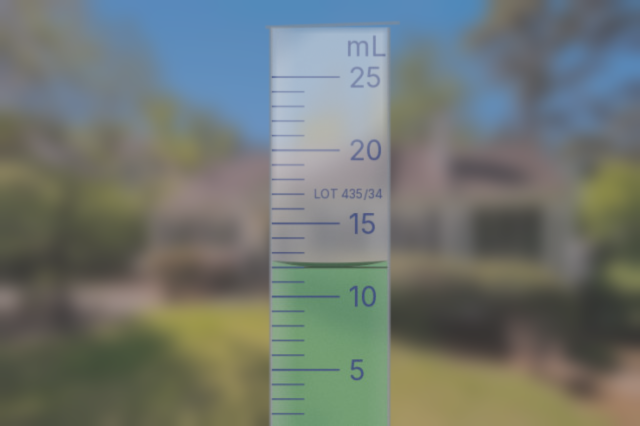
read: **12** mL
